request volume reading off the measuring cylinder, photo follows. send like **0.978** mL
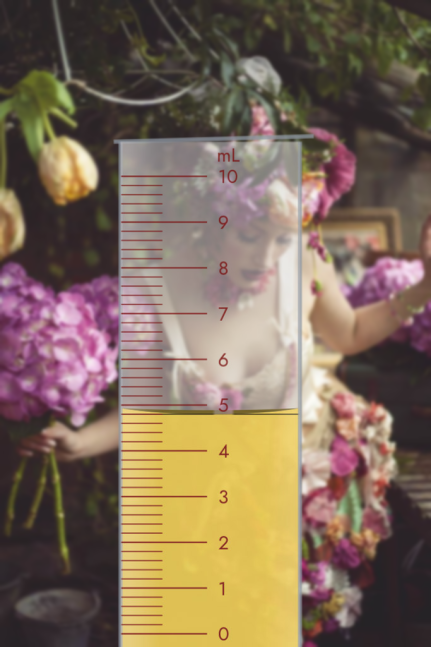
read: **4.8** mL
